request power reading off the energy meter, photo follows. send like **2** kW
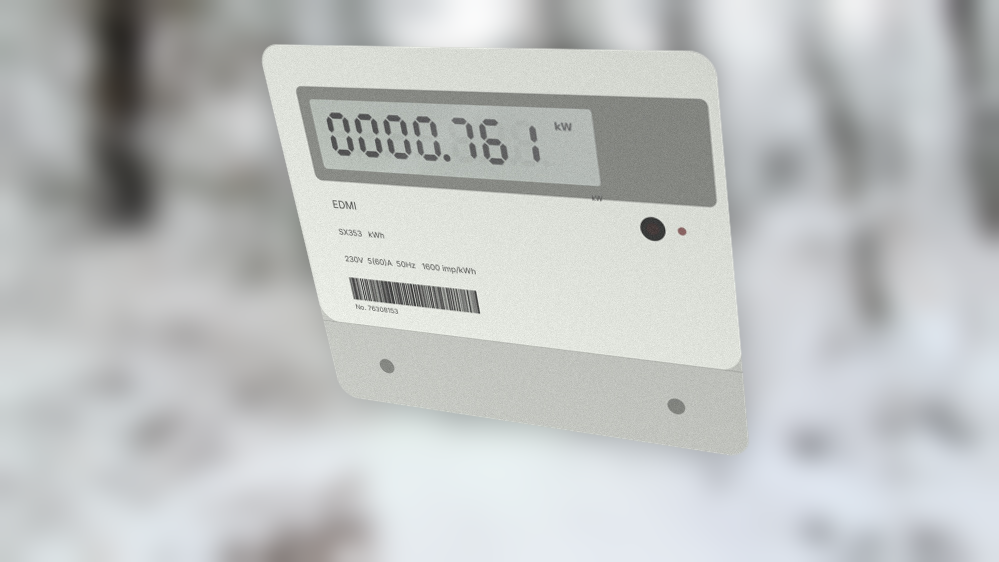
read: **0.761** kW
